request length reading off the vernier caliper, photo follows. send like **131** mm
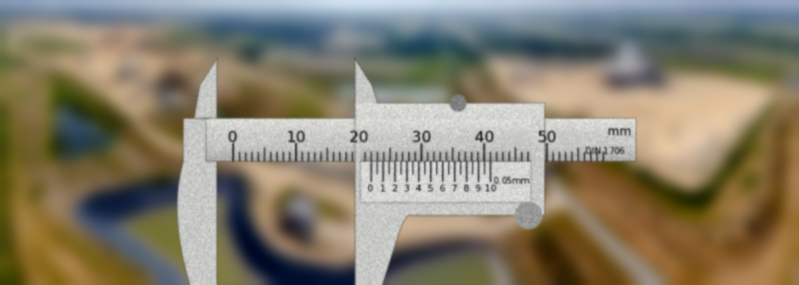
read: **22.0** mm
